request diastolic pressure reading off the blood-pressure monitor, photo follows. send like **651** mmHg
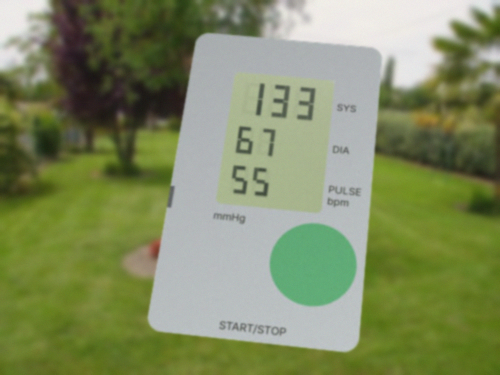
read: **67** mmHg
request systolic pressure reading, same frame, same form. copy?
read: **133** mmHg
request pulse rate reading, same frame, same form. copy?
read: **55** bpm
